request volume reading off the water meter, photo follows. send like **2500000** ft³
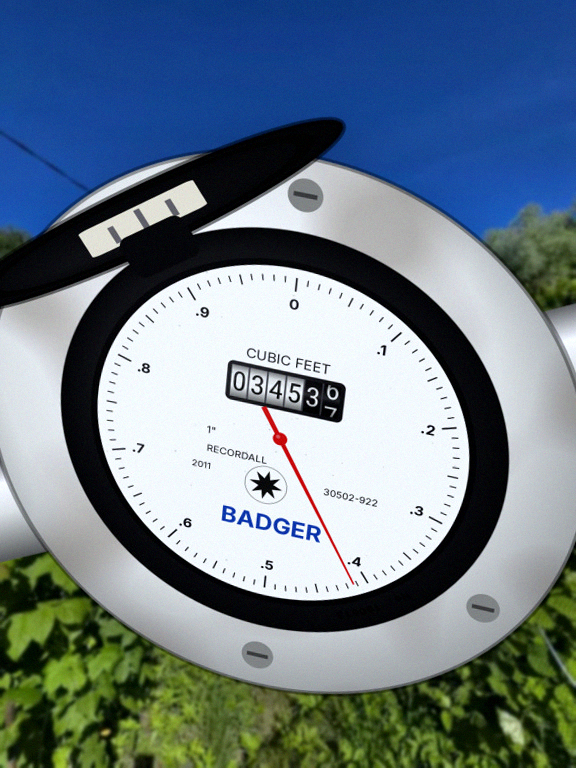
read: **34536.41** ft³
